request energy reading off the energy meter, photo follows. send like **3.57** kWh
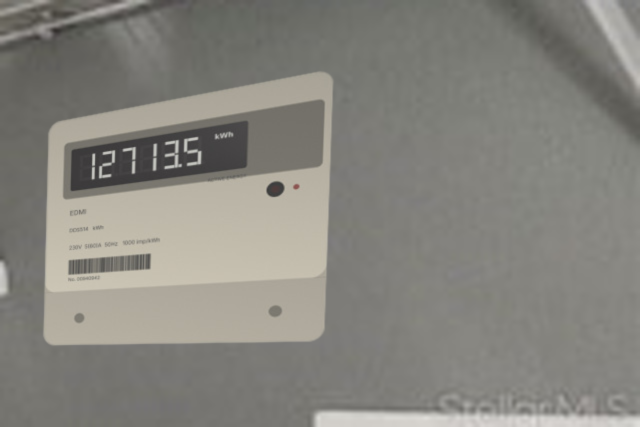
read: **12713.5** kWh
